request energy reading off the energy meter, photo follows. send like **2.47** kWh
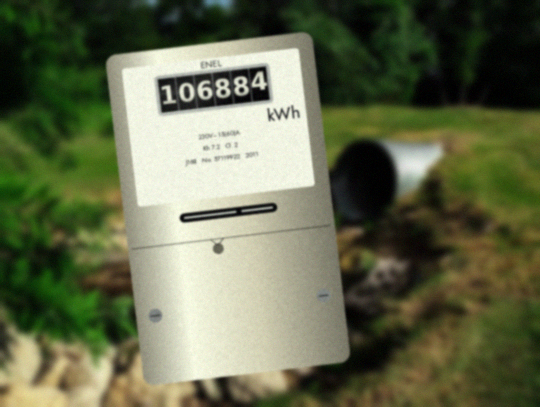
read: **106884** kWh
